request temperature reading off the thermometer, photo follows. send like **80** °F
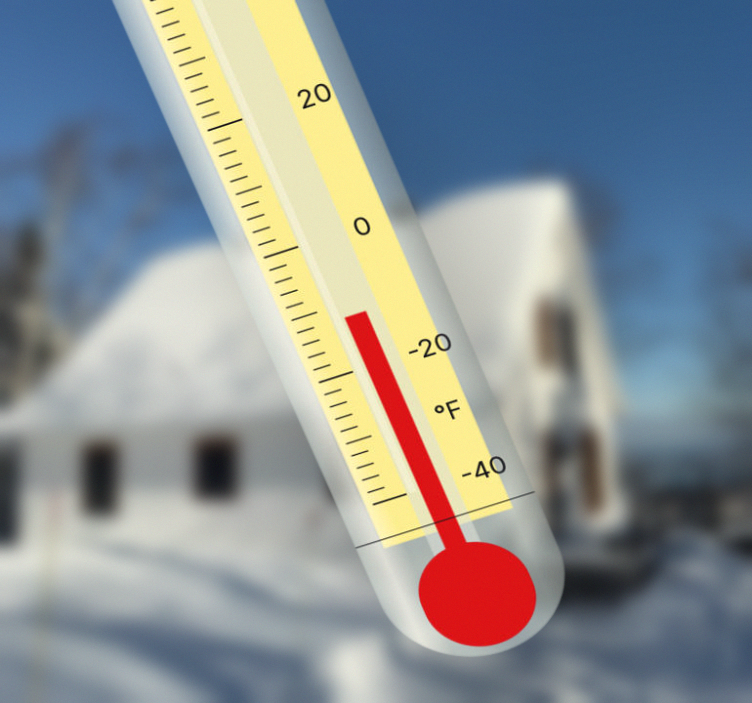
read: **-12** °F
